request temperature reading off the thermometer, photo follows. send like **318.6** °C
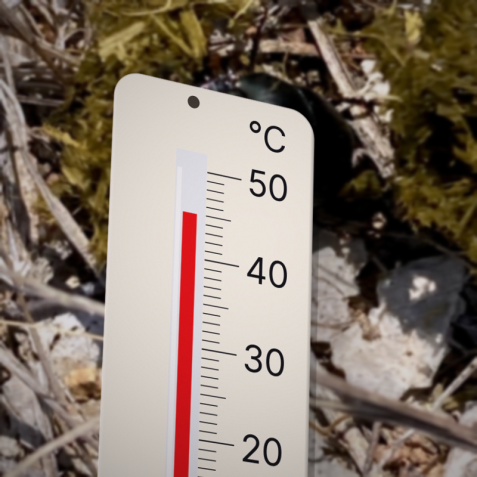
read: **45** °C
